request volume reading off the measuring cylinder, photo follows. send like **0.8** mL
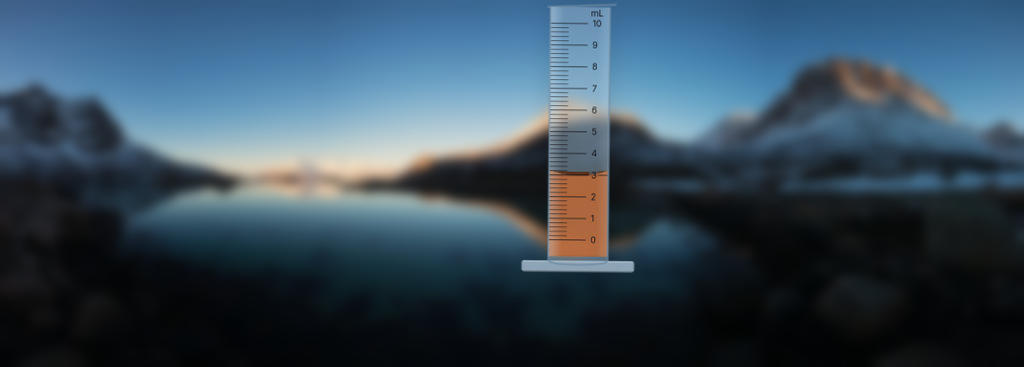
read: **3** mL
